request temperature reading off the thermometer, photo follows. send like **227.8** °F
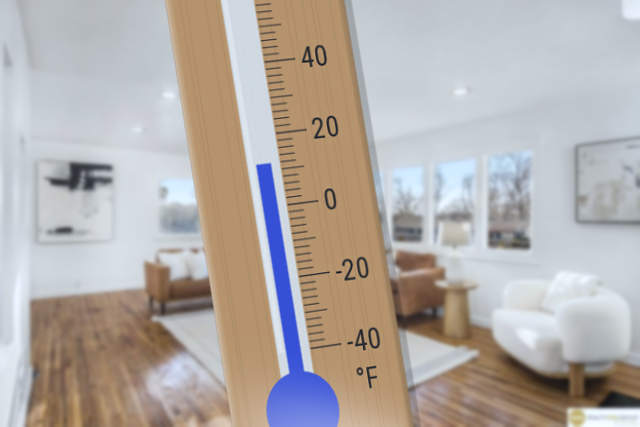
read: **12** °F
